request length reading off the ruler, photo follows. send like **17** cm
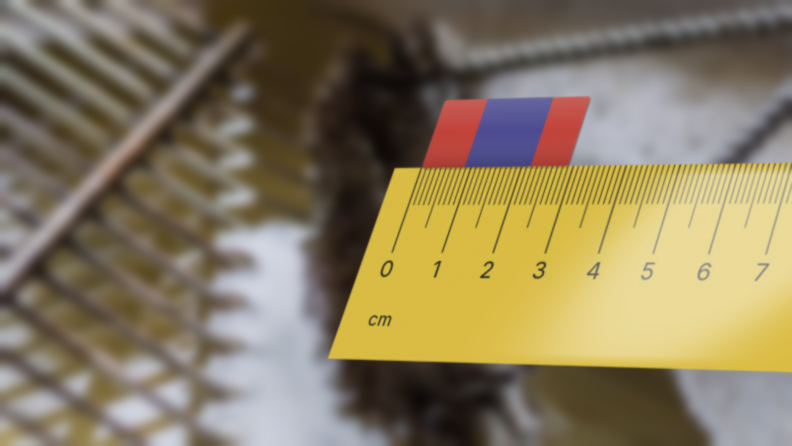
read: **2.9** cm
